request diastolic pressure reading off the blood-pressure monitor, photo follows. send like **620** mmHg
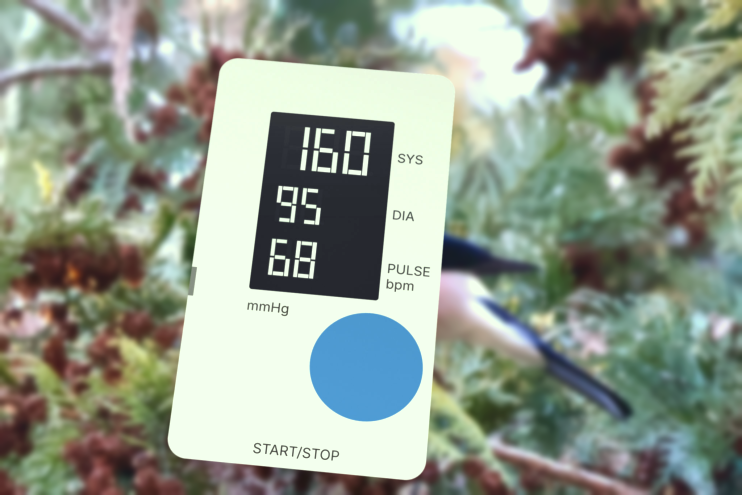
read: **95** mmHg
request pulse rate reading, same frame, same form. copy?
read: **68** bpm
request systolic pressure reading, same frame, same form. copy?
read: **160** mmHg
